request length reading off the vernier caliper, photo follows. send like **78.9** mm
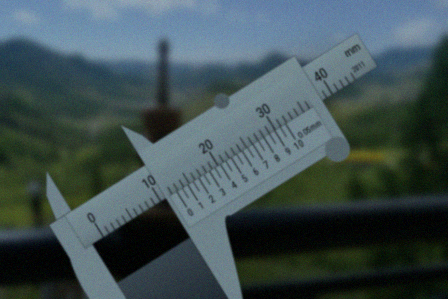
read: **12.8** mm
